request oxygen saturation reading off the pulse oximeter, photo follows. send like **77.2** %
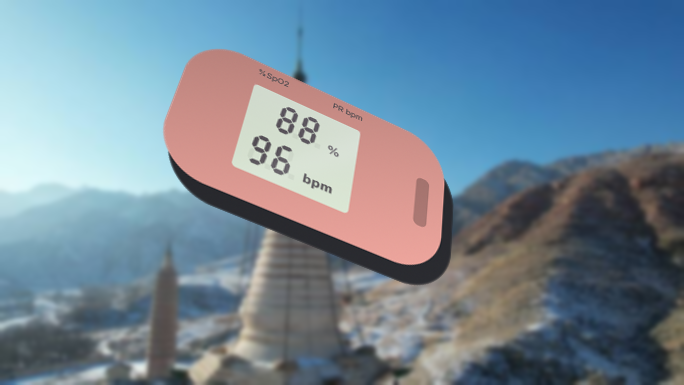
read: **88** %
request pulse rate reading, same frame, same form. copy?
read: **96** bpm
